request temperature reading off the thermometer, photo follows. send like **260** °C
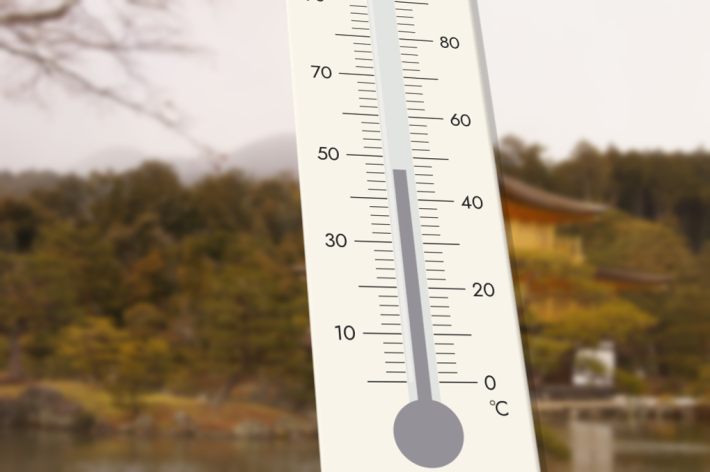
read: **47** °C
